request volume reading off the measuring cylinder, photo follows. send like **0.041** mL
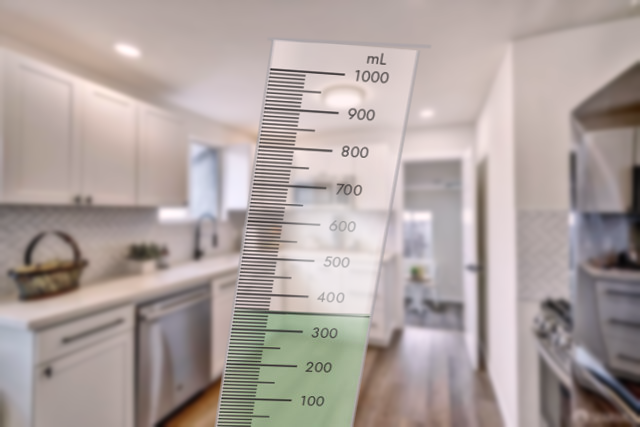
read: **350** mL
